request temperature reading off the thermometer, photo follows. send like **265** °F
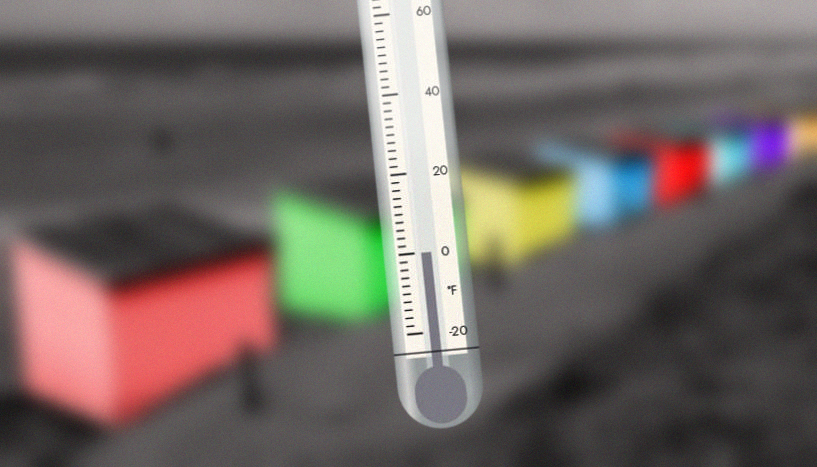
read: **0** °F
